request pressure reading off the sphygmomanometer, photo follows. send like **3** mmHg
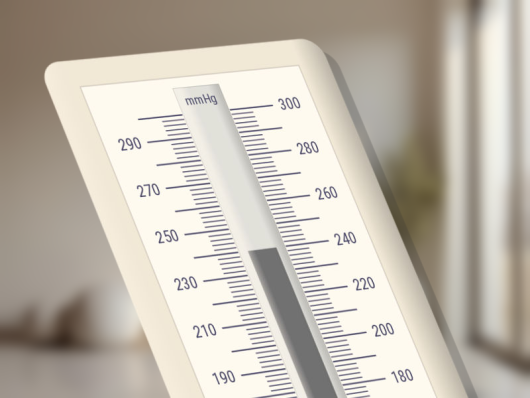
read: **240** mmHg
